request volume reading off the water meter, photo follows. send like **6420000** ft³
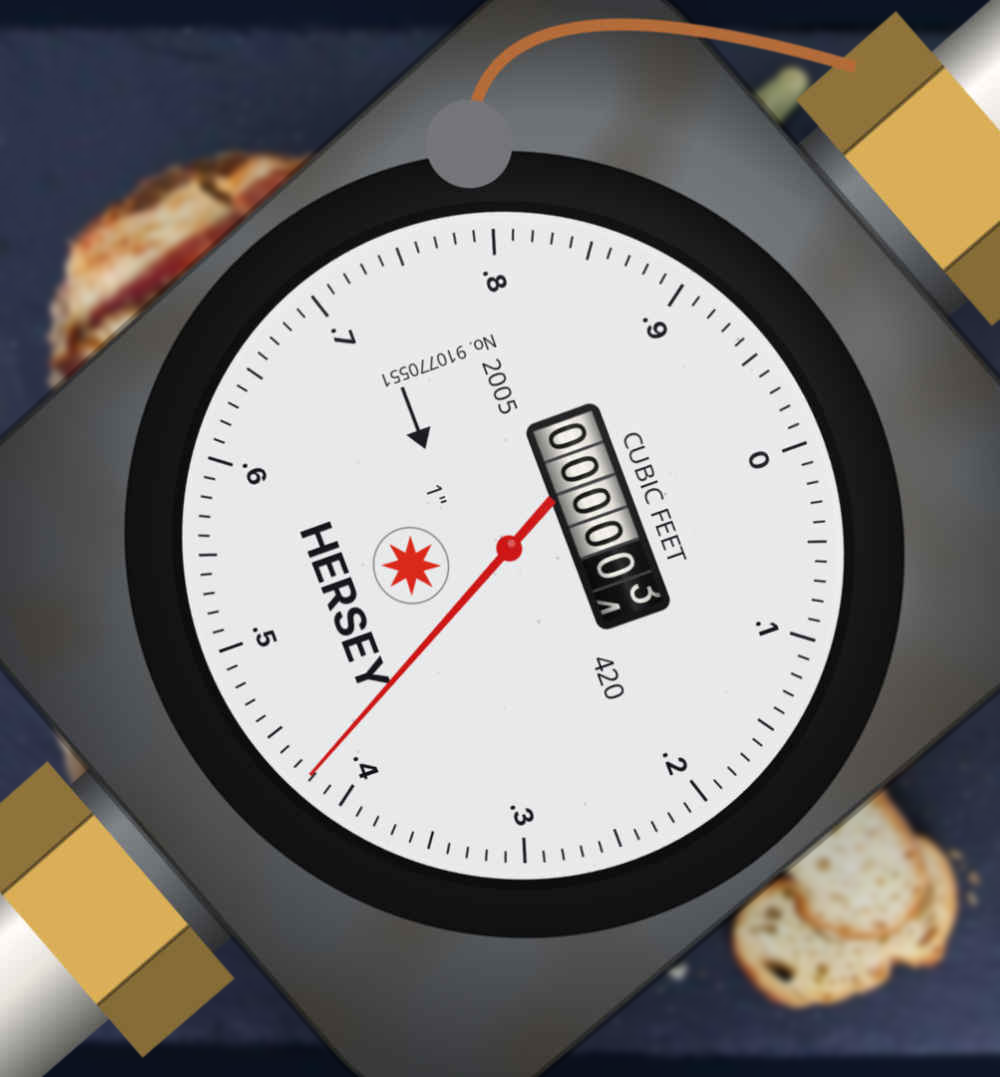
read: **3.42** ft³
